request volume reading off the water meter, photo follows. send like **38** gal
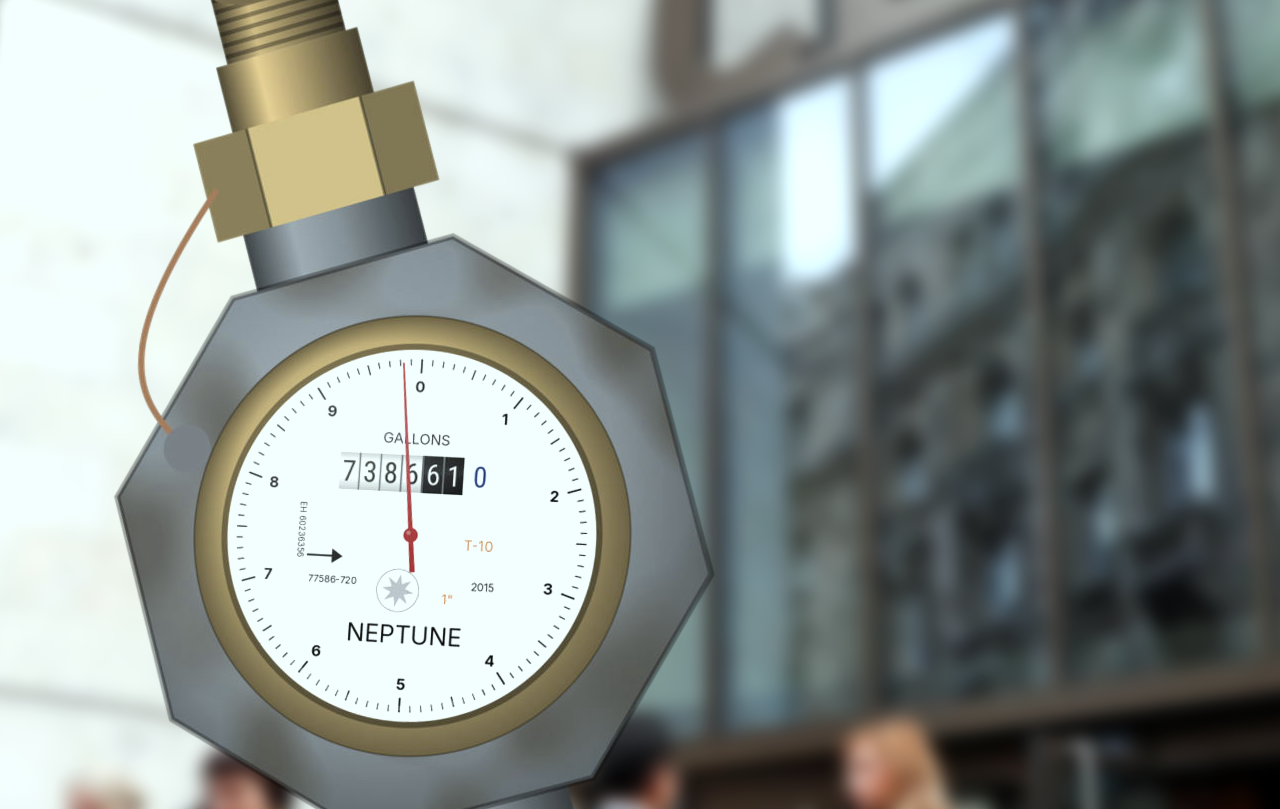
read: **7386609.8** gal
